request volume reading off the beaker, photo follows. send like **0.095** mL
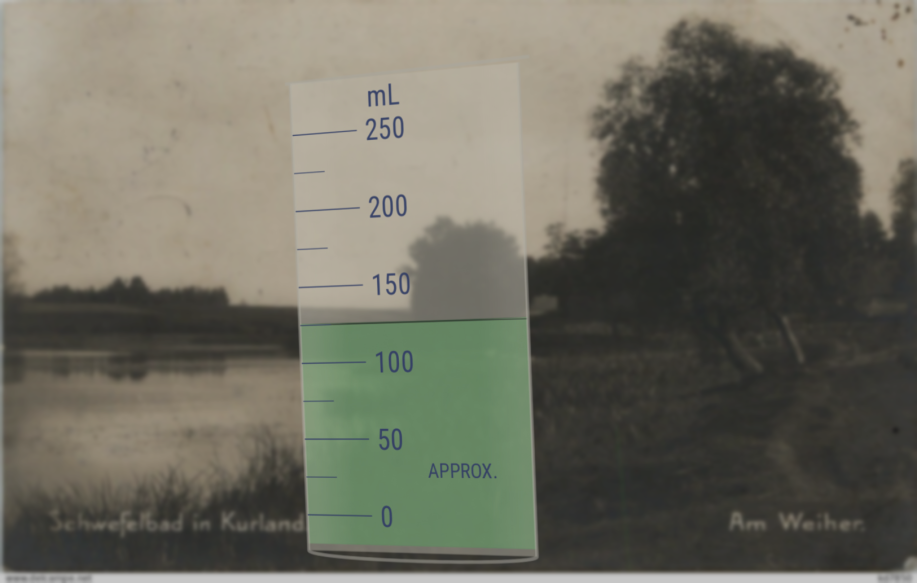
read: **125** mL
